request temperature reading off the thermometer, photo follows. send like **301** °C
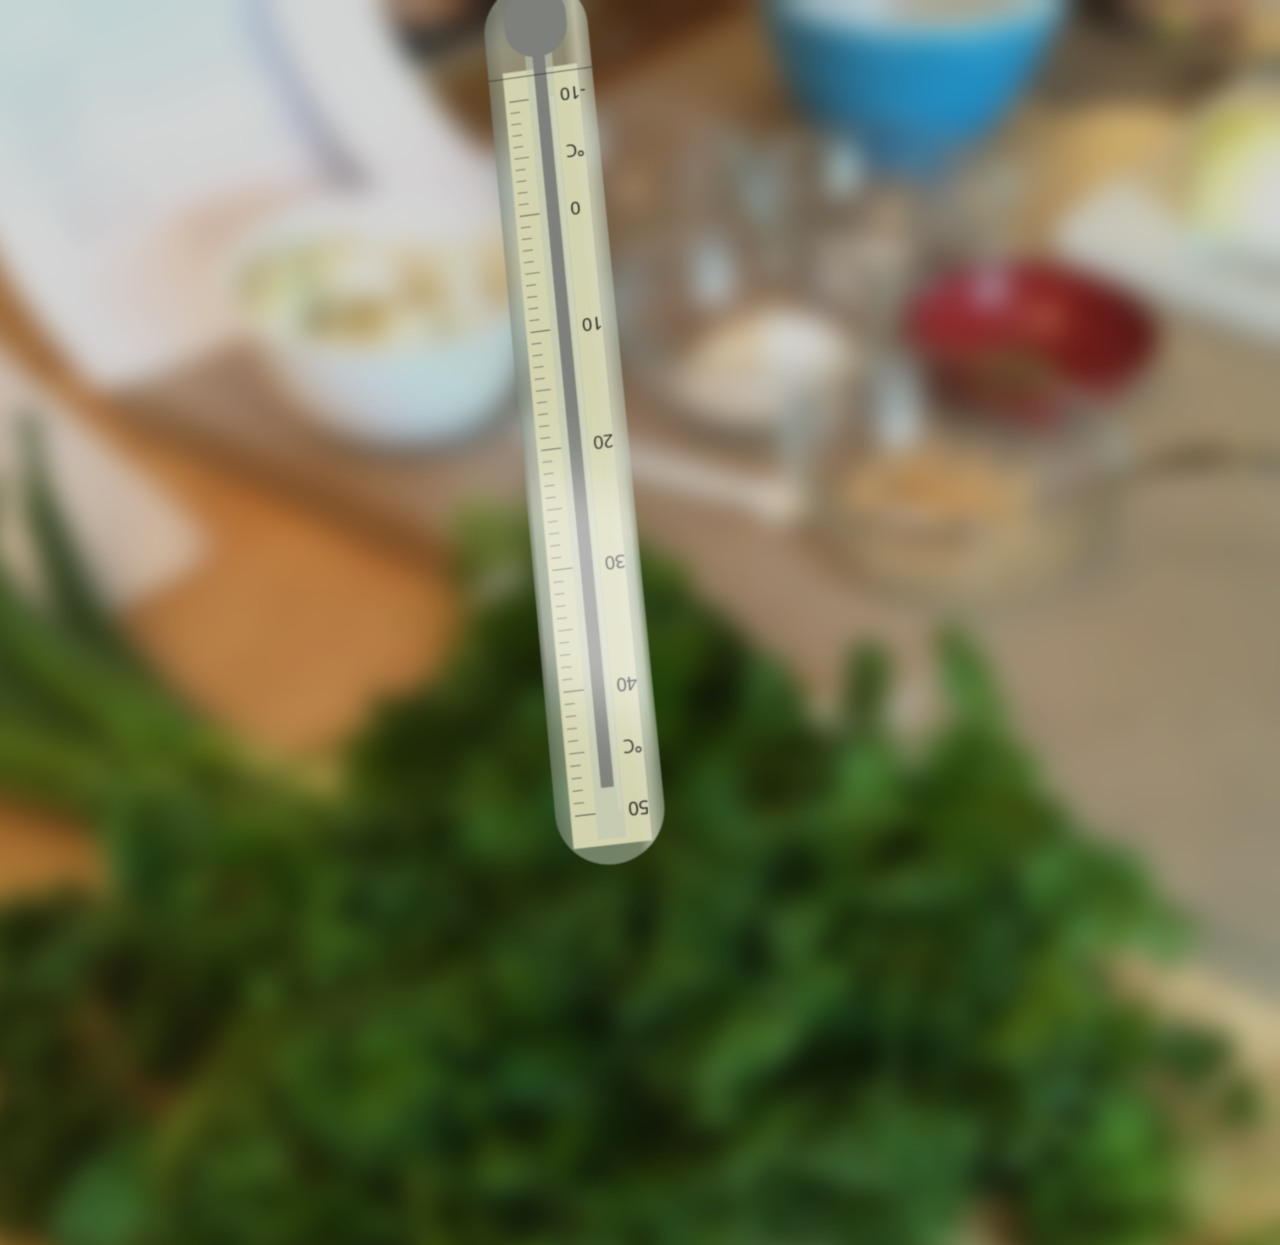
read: **48** °C
